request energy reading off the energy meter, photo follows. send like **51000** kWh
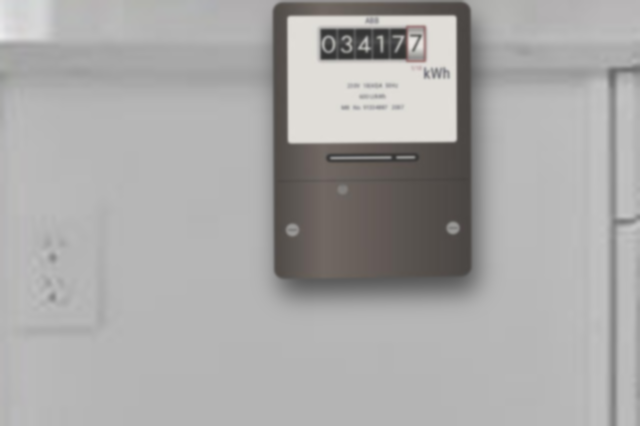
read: **3417.7** kWh
